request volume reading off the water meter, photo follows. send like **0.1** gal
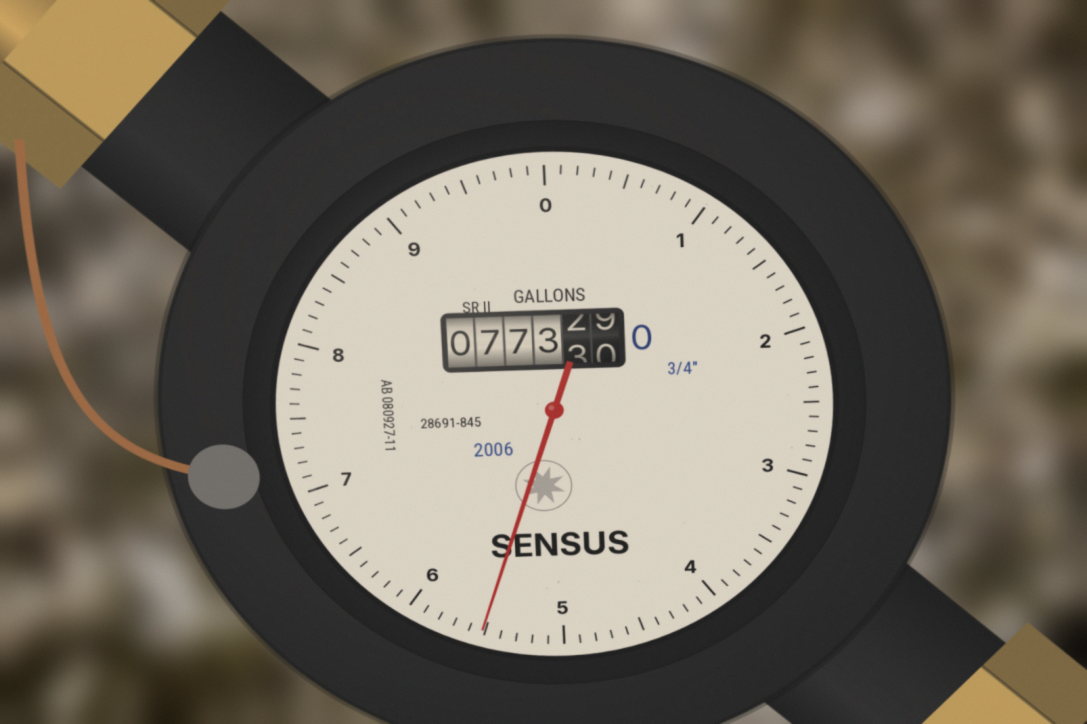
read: **773295.5** gal
